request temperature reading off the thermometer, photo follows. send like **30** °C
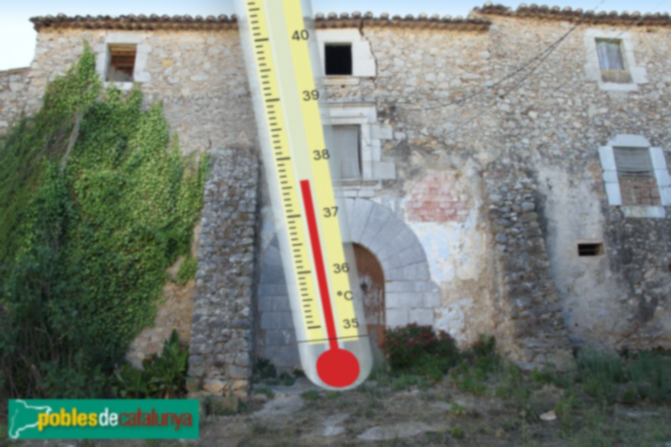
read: **37.6** °C
